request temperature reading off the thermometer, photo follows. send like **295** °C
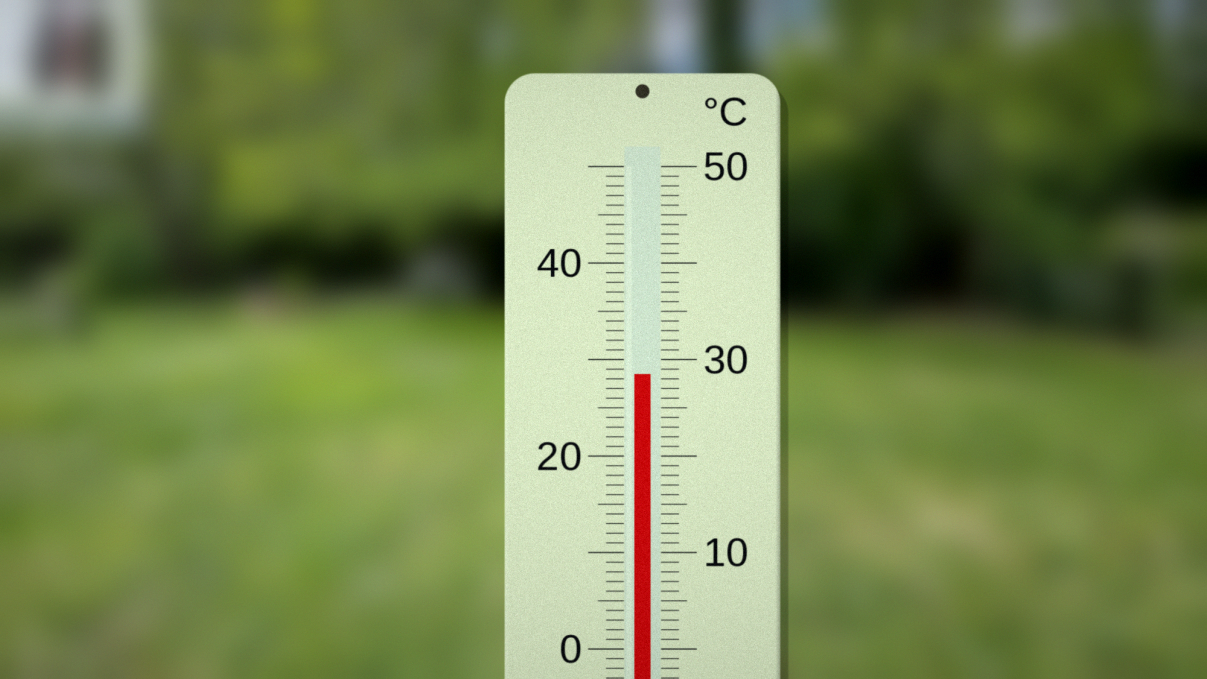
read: **28.5** °C
